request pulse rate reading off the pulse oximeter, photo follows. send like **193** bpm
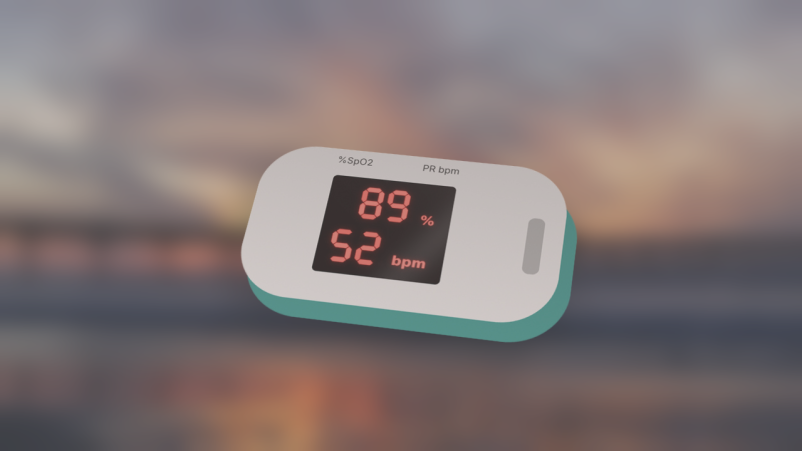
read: **52** bpm
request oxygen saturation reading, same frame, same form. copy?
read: **89** %
